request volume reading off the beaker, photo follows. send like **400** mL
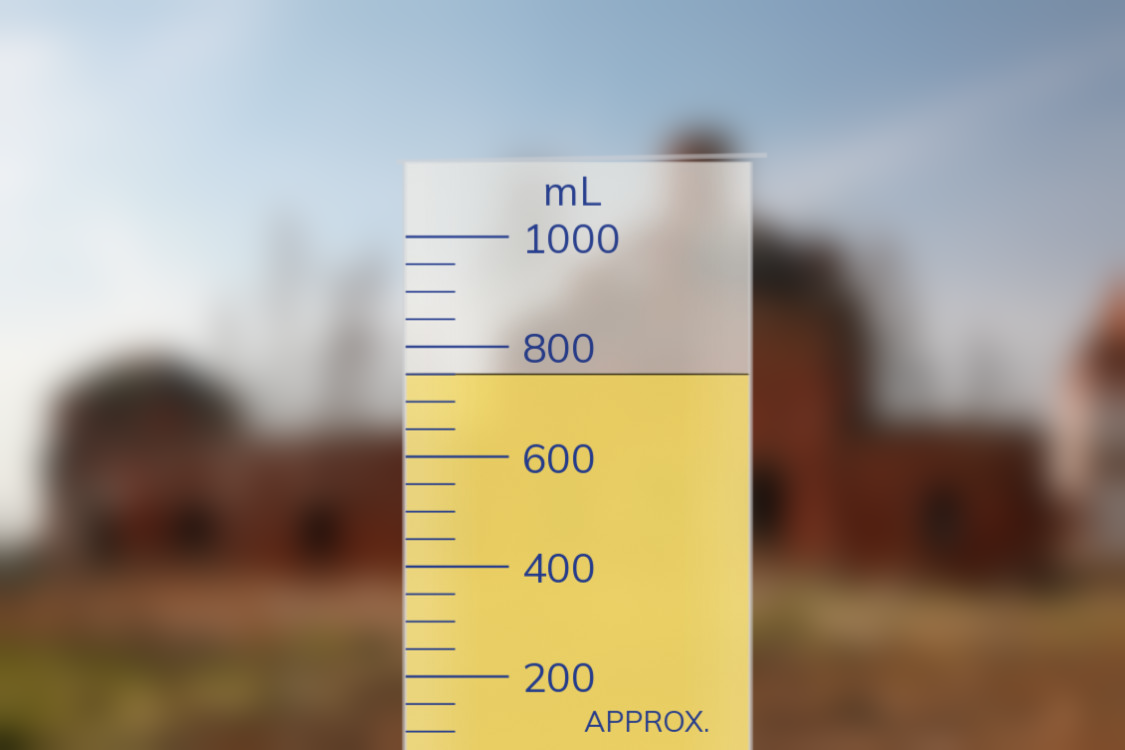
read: **750** mL
